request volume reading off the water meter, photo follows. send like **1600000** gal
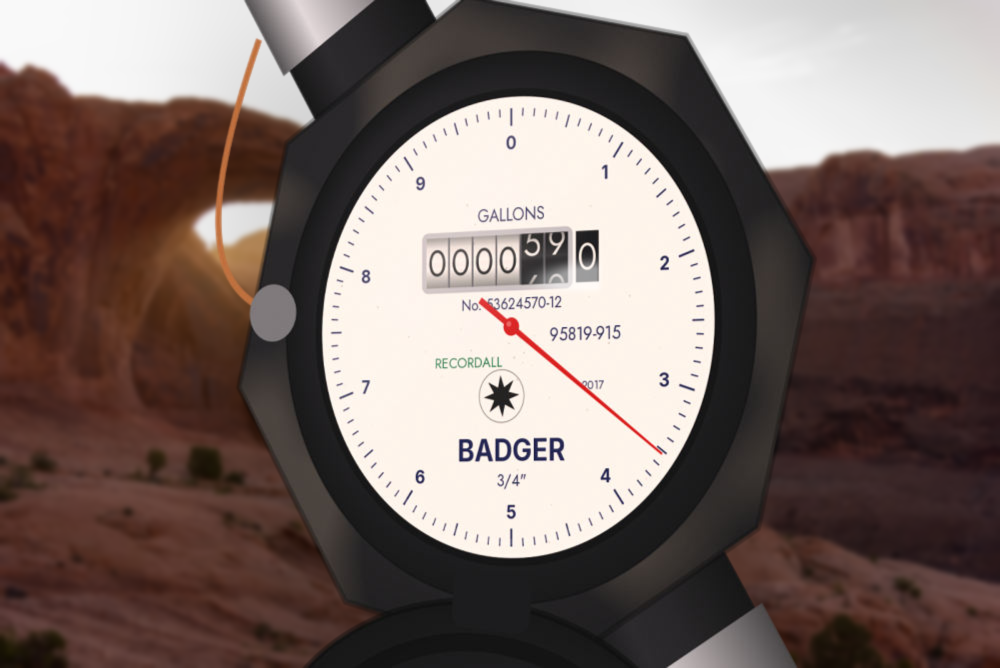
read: **593.5** gal
